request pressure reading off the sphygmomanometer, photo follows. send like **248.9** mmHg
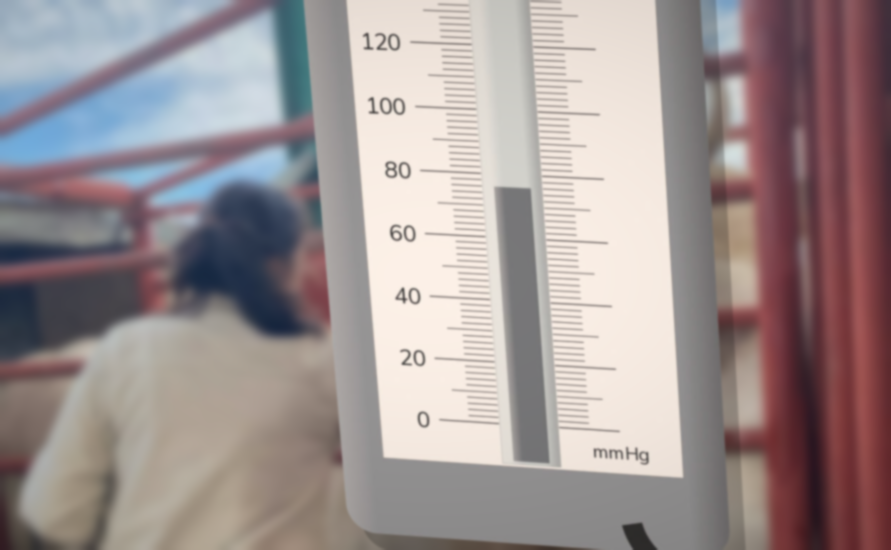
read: **76** mmHg
